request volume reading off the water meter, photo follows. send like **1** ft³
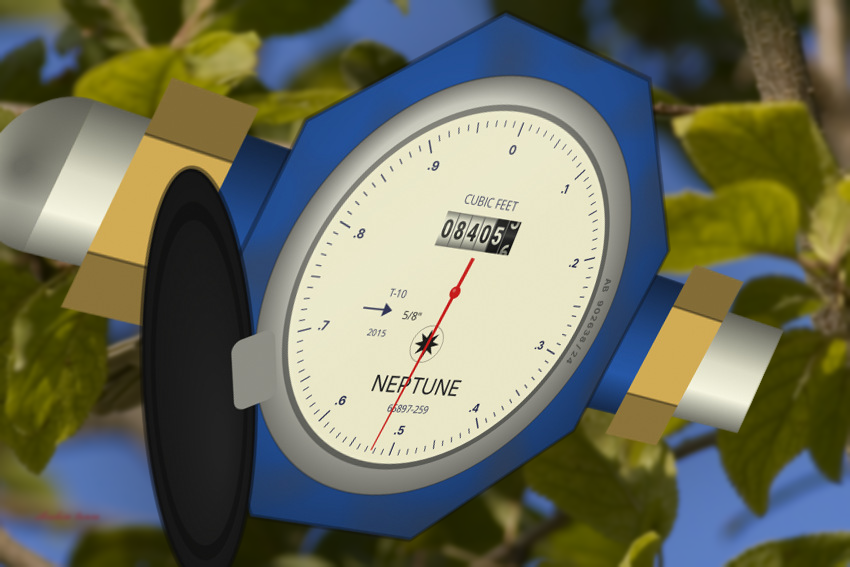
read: **84055.52** ft³
